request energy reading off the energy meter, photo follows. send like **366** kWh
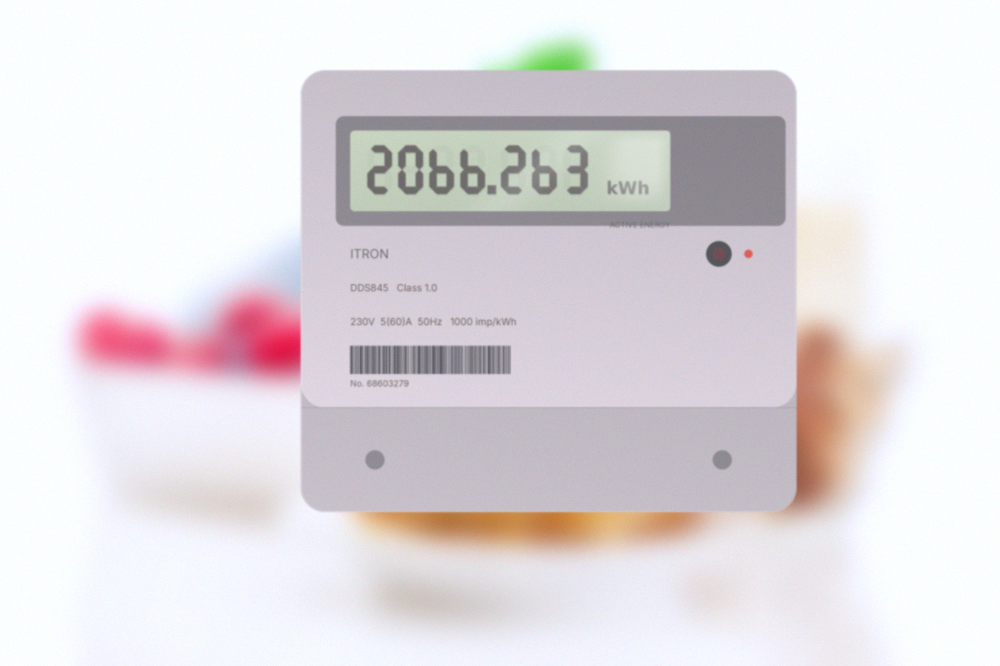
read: **2066.263** kWh
